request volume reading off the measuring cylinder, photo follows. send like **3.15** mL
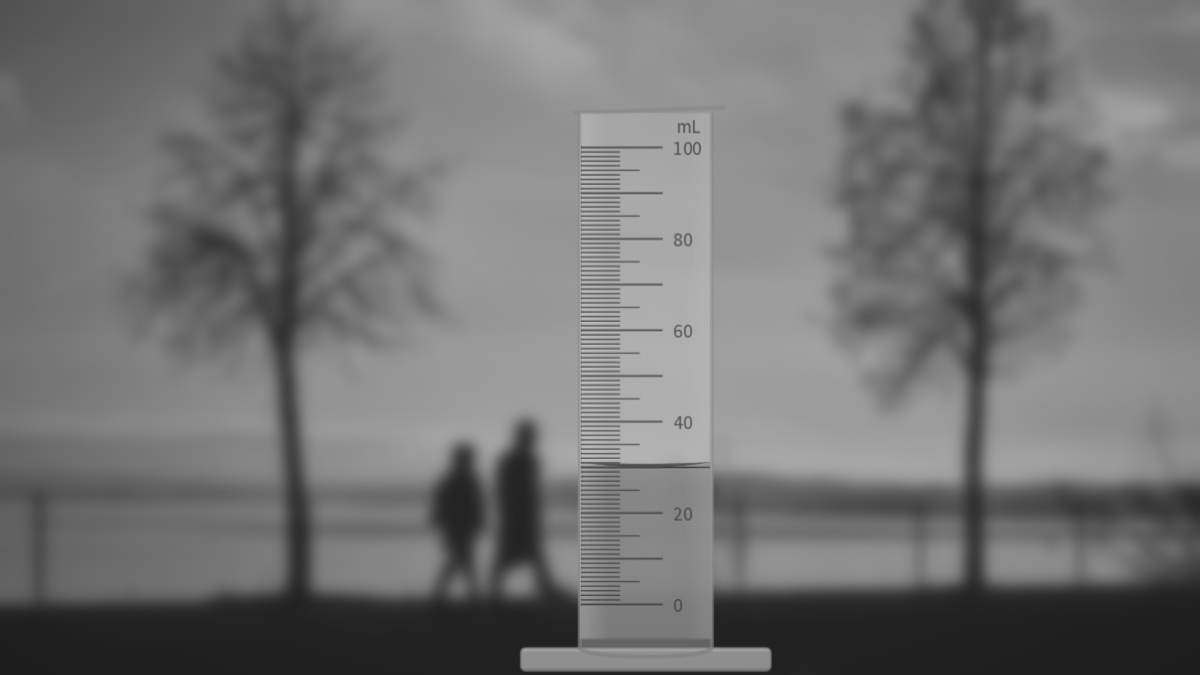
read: **30** mL
